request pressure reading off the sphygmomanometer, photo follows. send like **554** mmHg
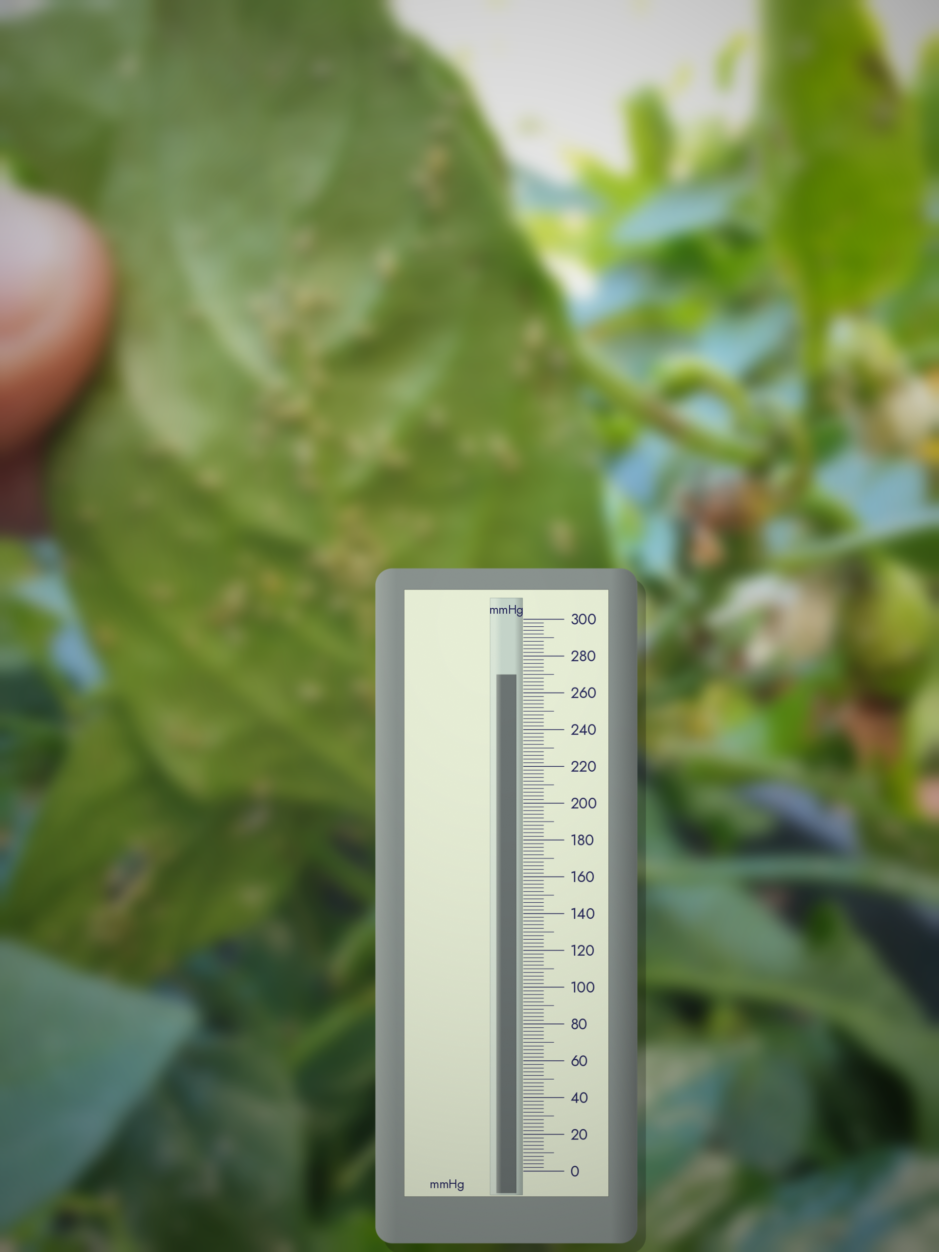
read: **270** mmHg
